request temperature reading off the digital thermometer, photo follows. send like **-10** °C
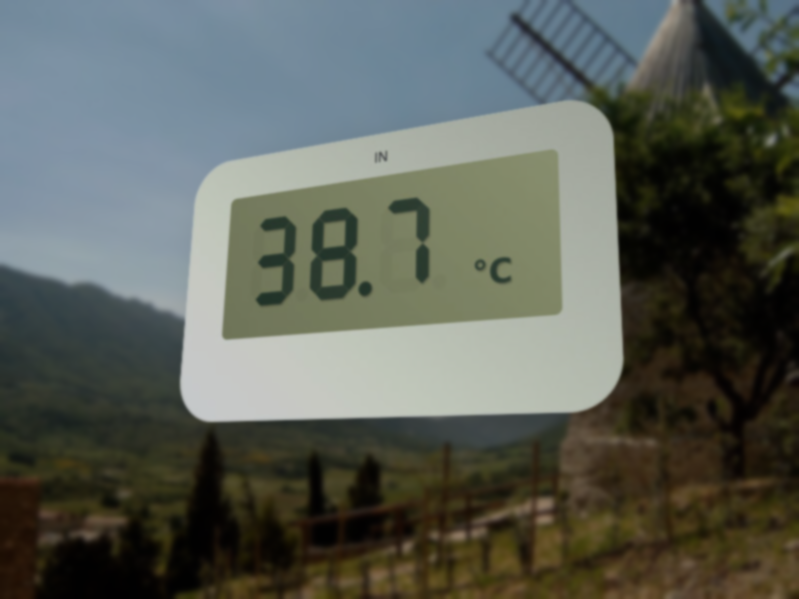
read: **38.7** °C
